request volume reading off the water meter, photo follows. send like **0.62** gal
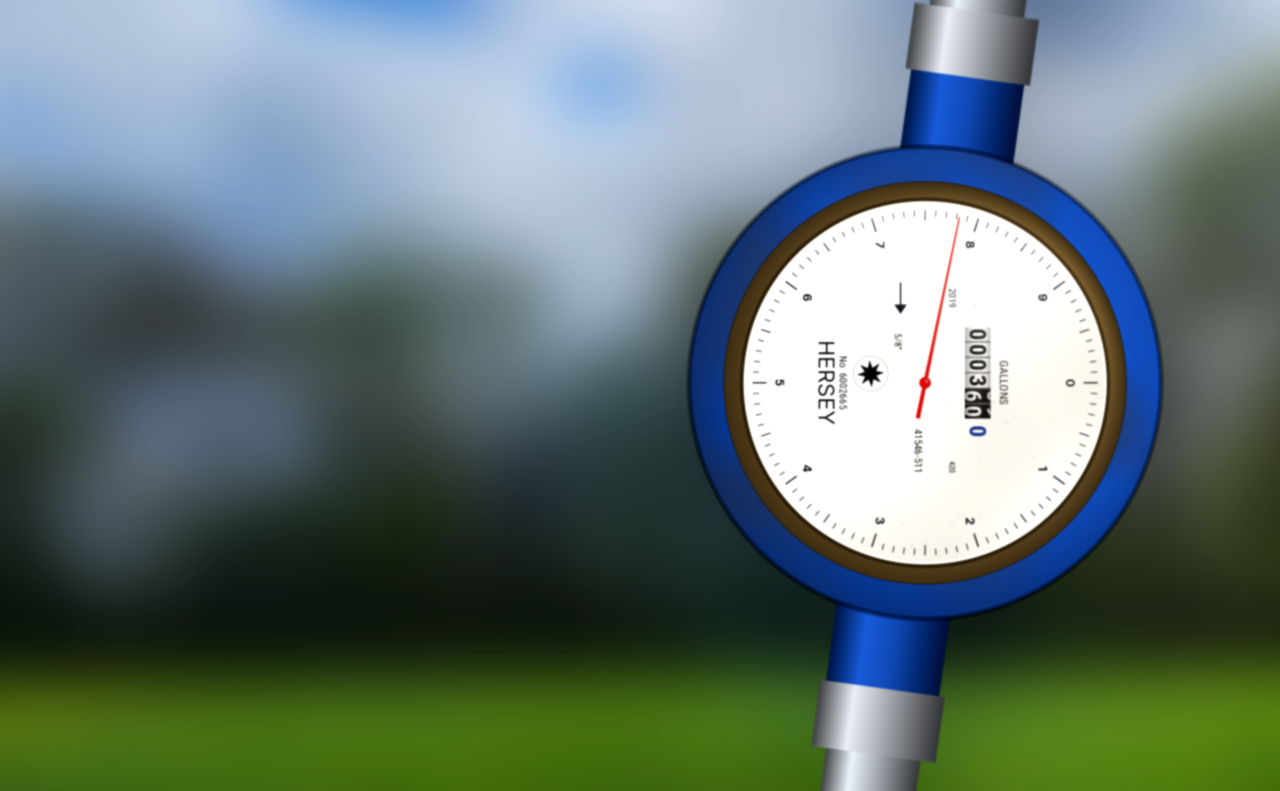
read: **3597.8** gal
